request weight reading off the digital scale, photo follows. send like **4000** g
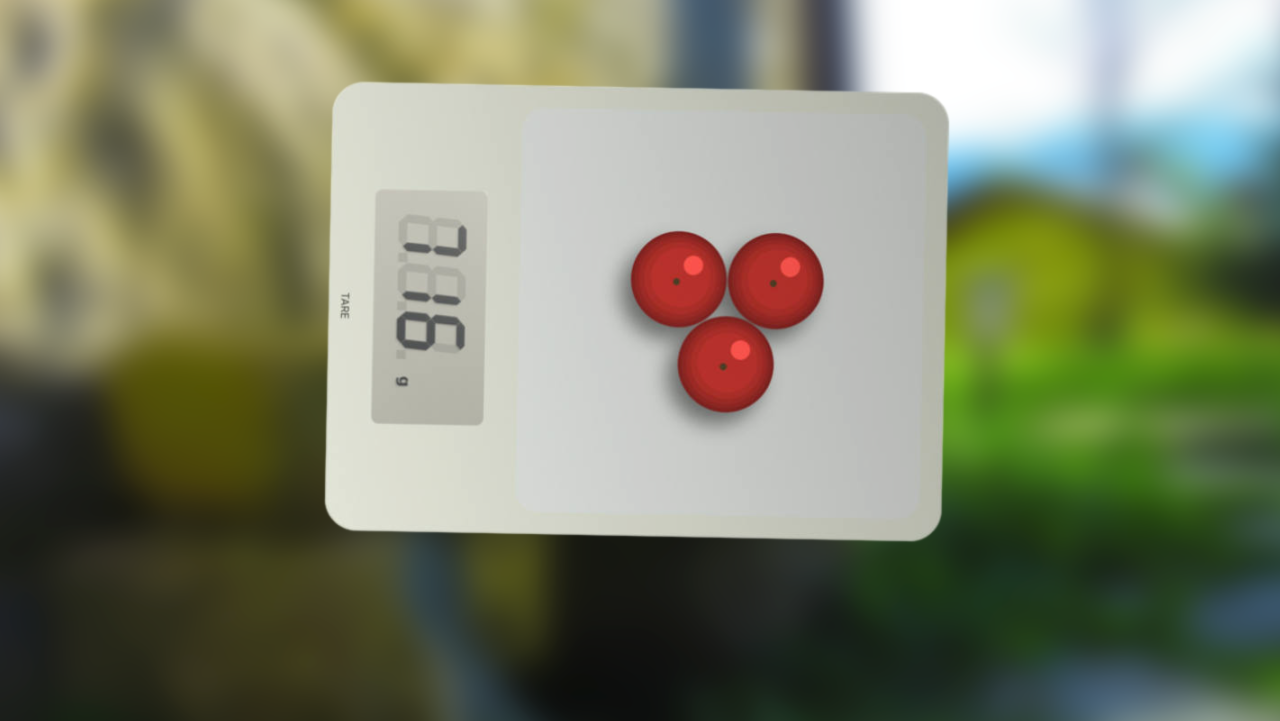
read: **716** g
